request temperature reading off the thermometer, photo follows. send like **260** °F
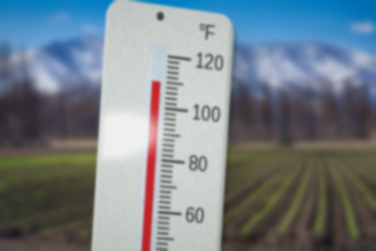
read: **110** °F
